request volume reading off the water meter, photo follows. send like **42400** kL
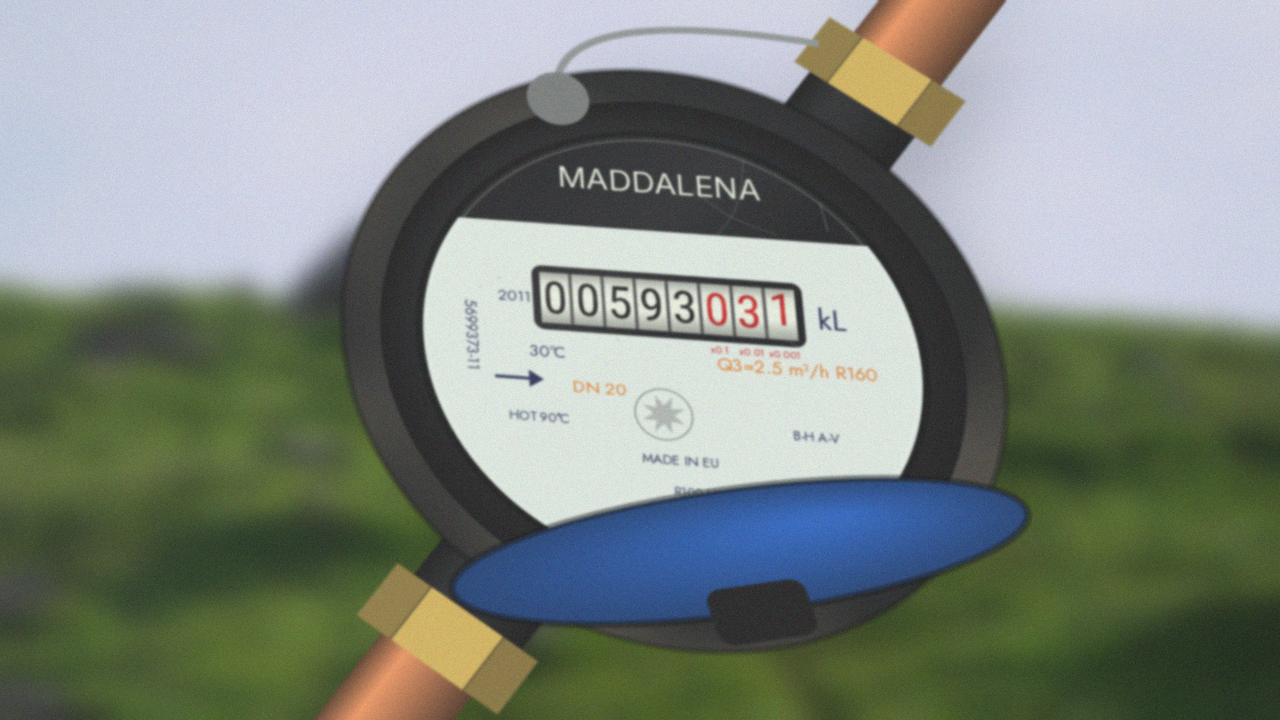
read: **593.031** kL
